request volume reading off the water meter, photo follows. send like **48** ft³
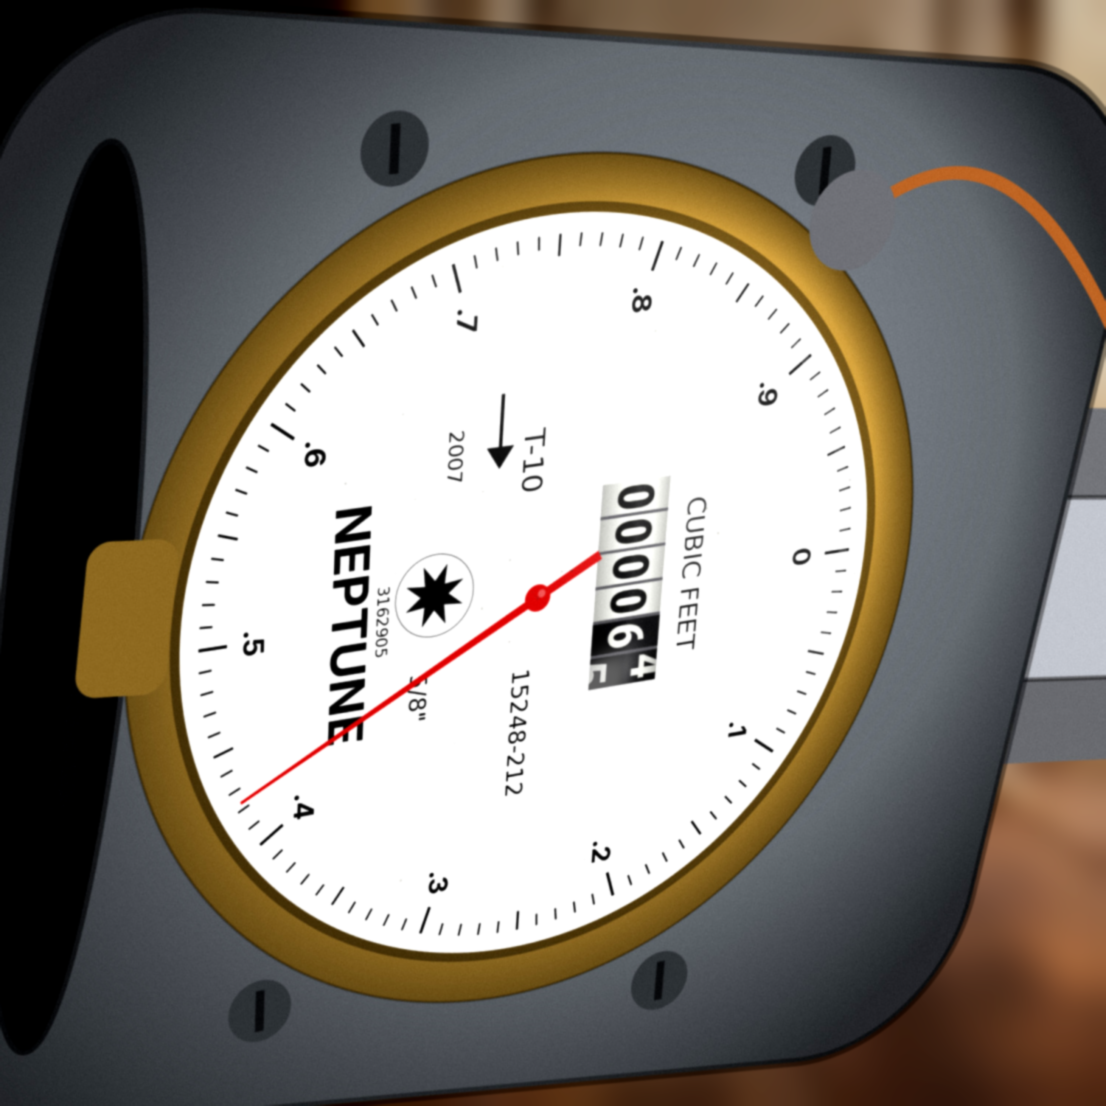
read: **64.42** ft³
